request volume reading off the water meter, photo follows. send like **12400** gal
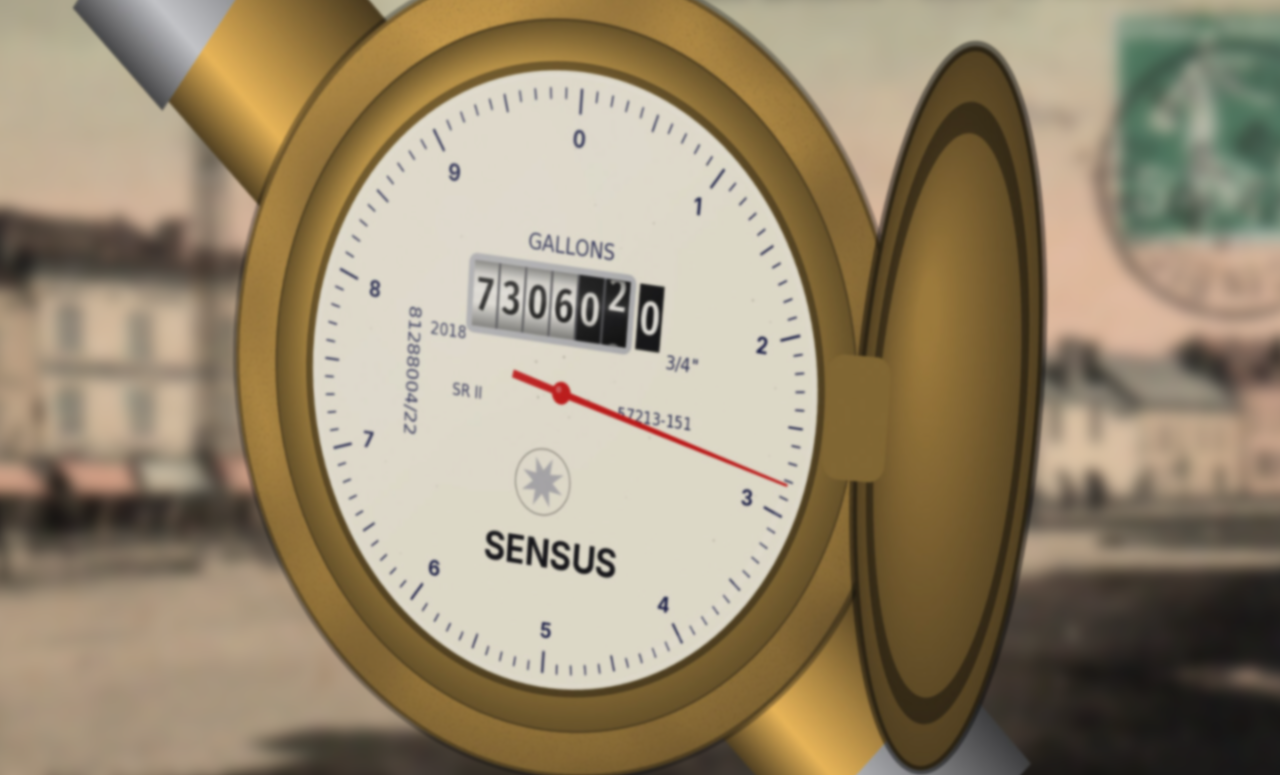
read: **7306022.8** gal
